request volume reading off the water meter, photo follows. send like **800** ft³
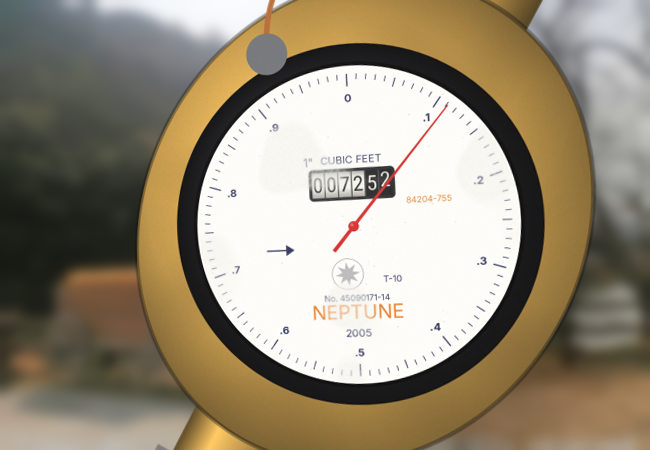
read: **7252.11** ft³
